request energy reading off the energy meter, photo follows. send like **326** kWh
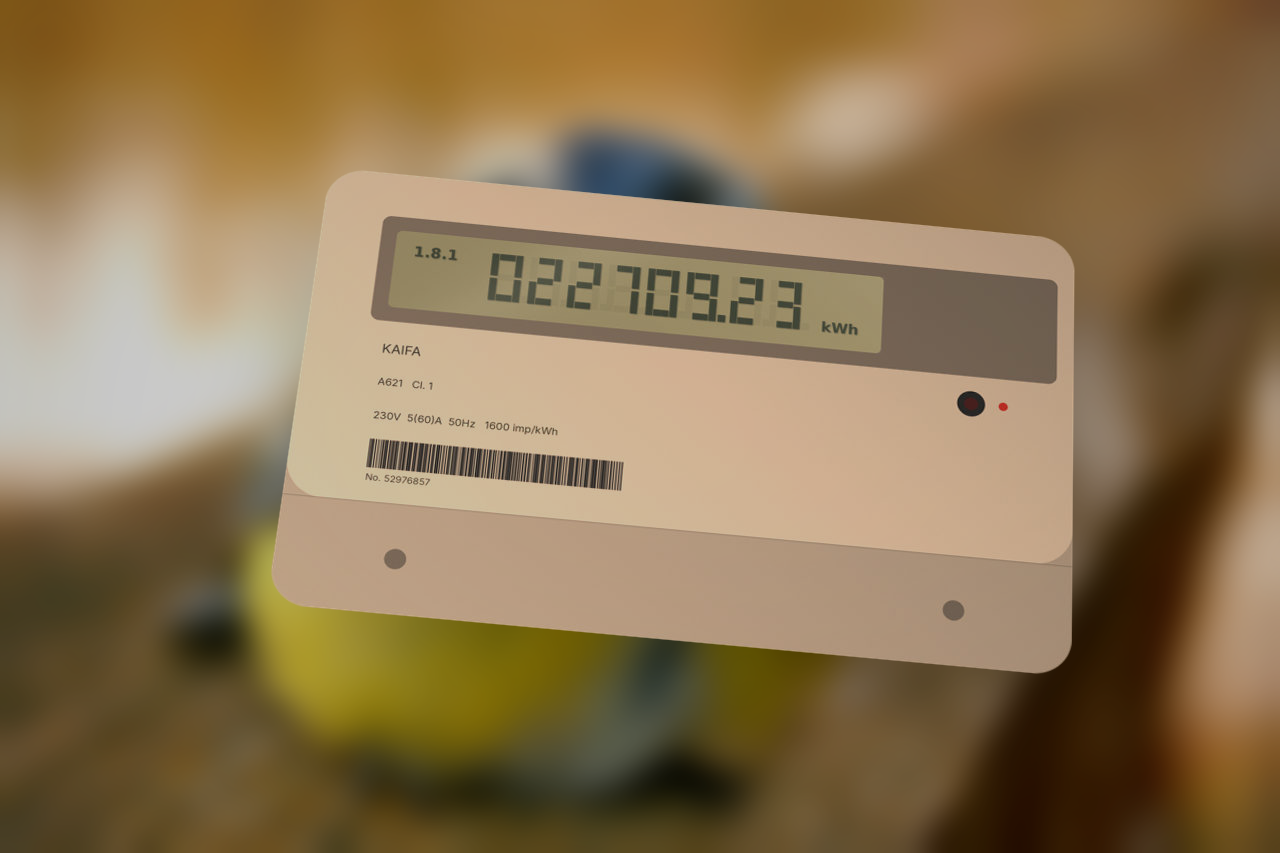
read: **22709.23** kWh
